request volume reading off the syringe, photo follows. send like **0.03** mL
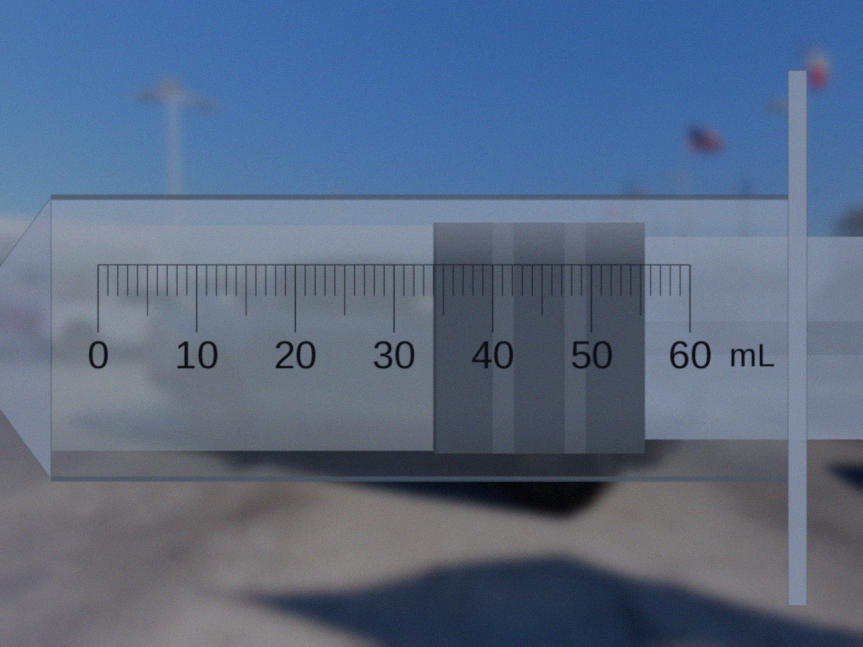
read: **34** mL
